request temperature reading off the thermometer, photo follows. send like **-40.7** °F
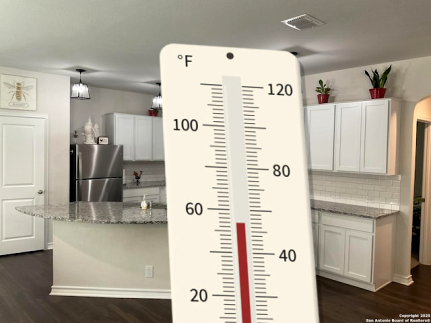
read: **54** °F
